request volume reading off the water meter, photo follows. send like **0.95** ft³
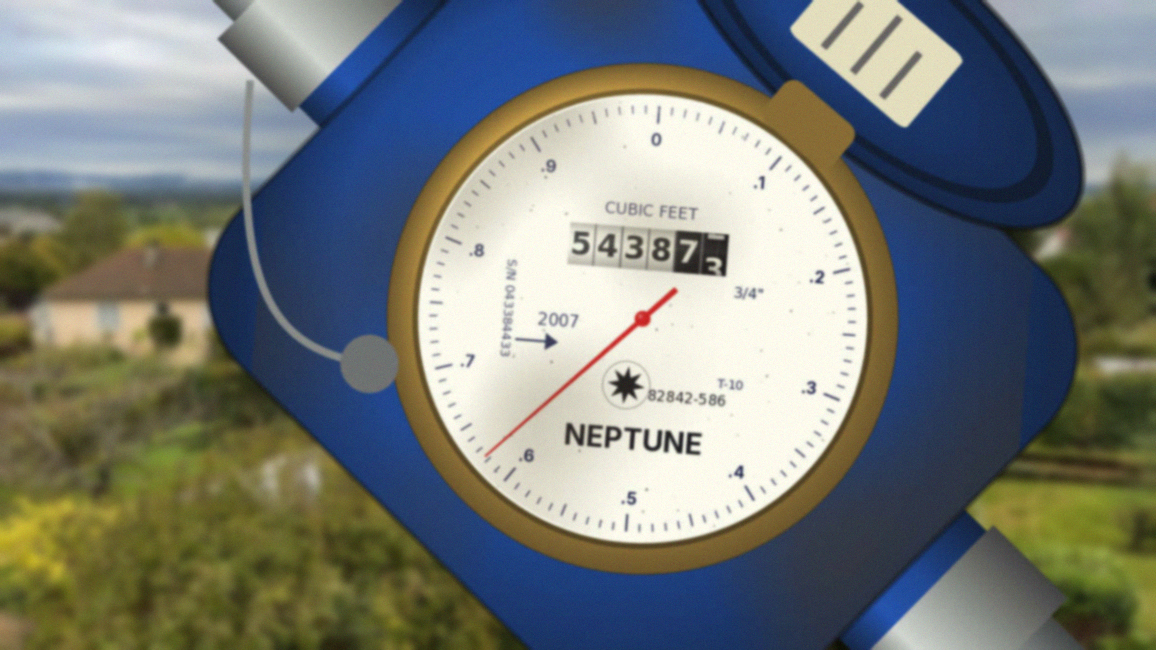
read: **543872.62** ft³
